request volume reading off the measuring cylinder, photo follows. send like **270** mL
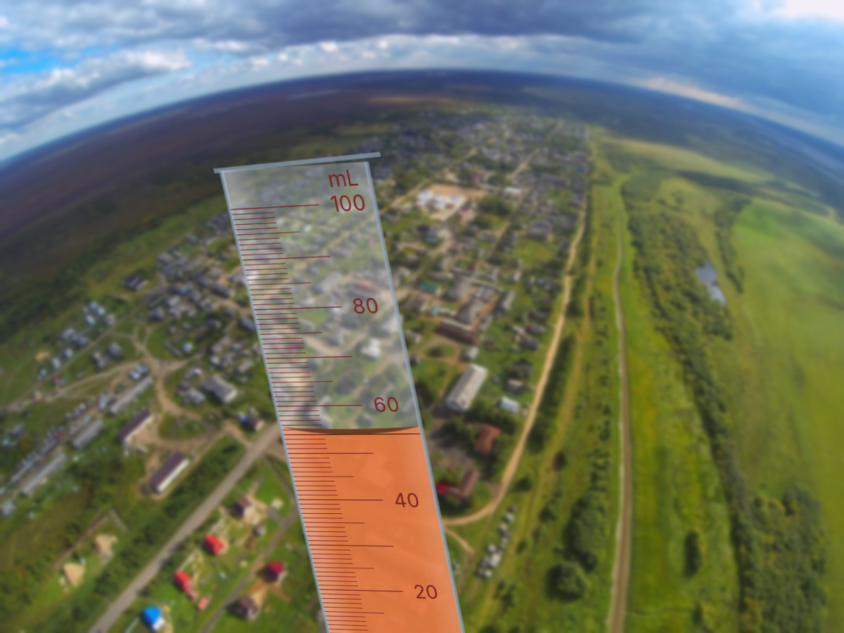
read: **54** mL
